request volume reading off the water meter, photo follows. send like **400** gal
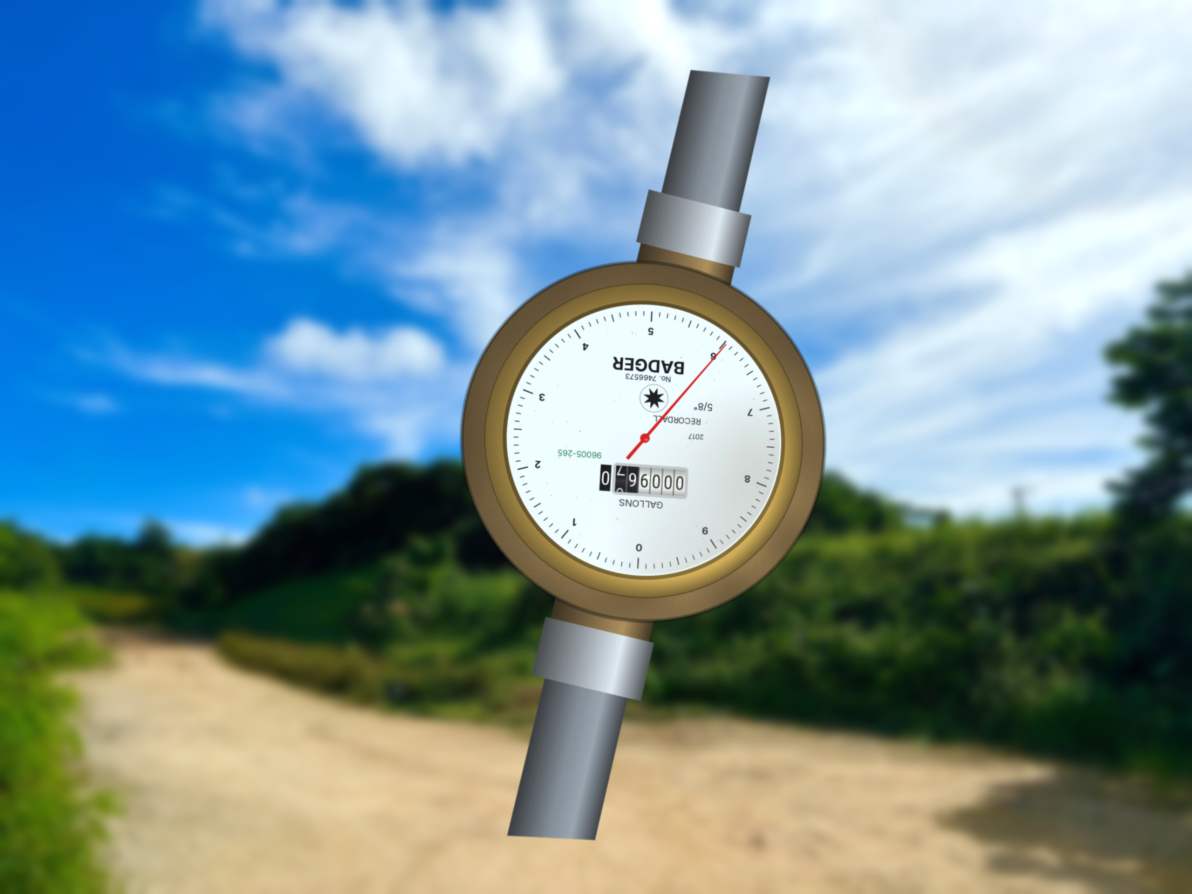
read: **9666.0** gal
